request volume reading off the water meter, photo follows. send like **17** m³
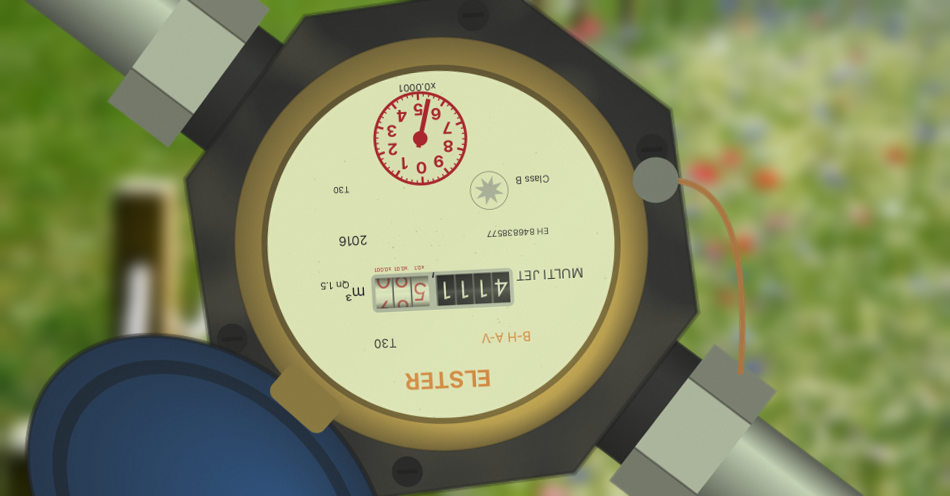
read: **4111.5895** m³
